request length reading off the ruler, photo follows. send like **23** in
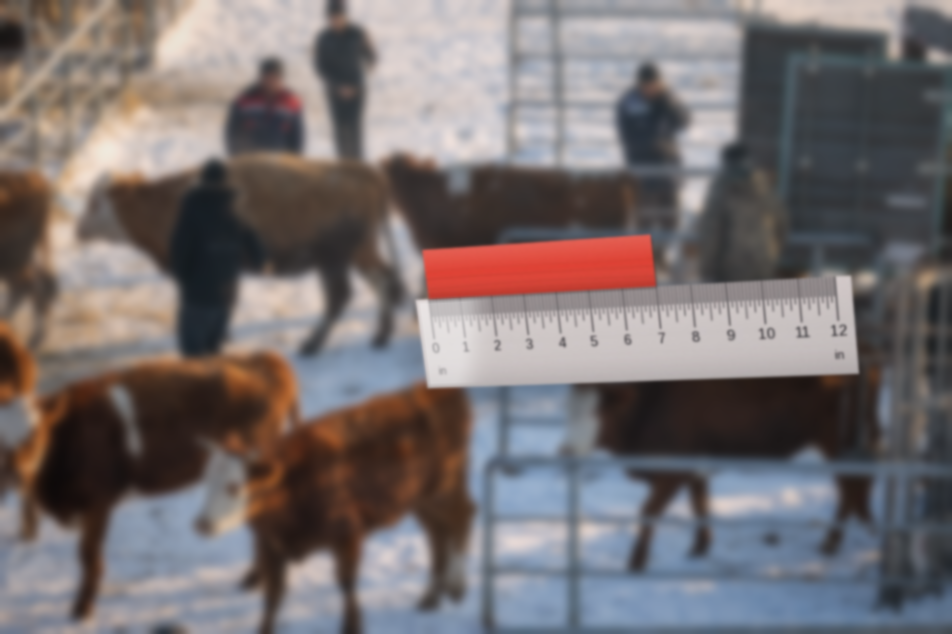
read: **7** in
